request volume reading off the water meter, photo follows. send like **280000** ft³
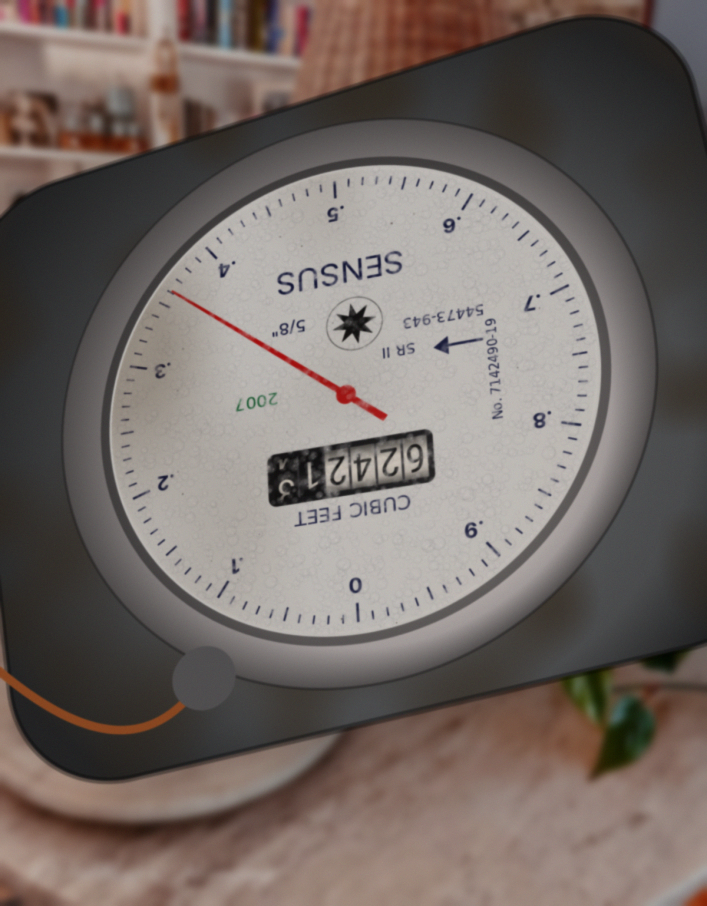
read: **624213.36** ft³
